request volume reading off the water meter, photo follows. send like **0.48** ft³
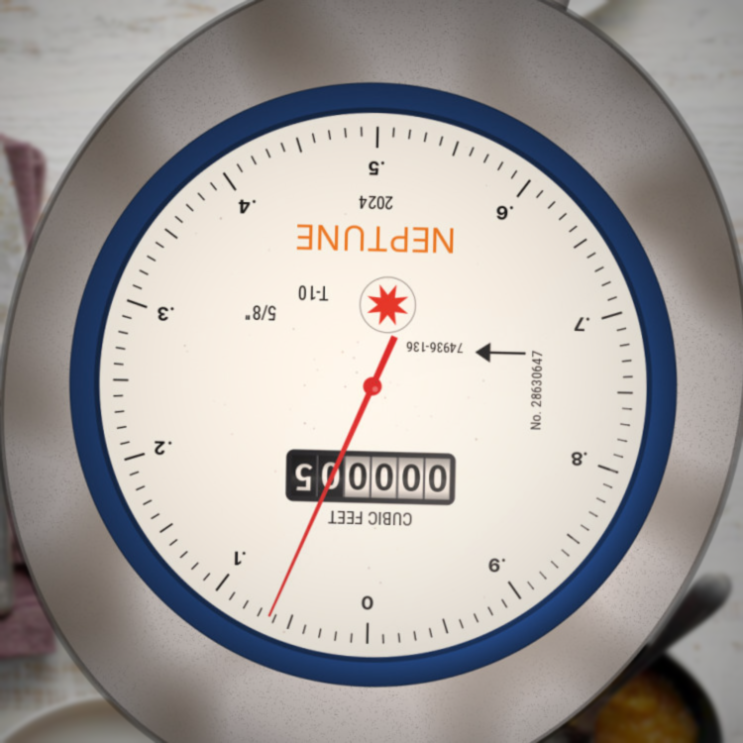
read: **5.06** ft³
